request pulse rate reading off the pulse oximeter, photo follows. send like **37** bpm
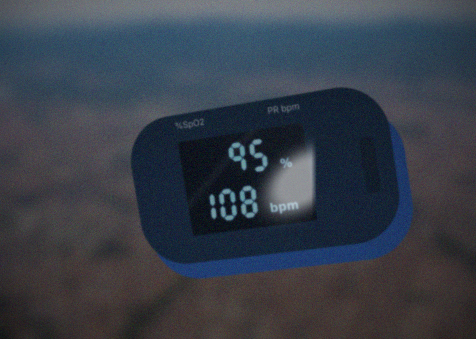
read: **108** bpm
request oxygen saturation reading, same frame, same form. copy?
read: **95** %
